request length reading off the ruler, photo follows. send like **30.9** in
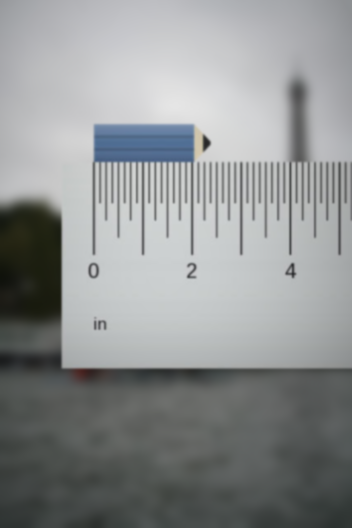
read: **2.375** in
